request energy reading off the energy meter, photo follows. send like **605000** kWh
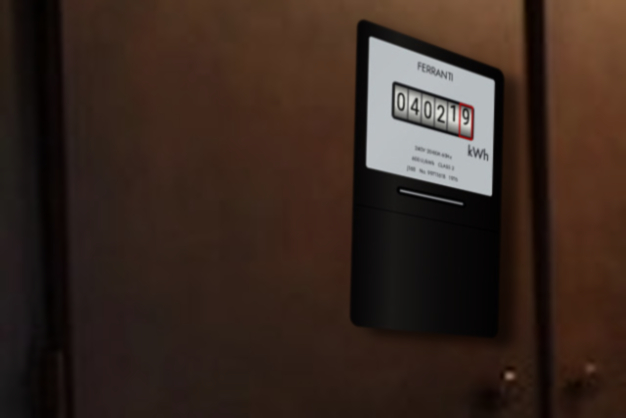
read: **4021.9** kWh
